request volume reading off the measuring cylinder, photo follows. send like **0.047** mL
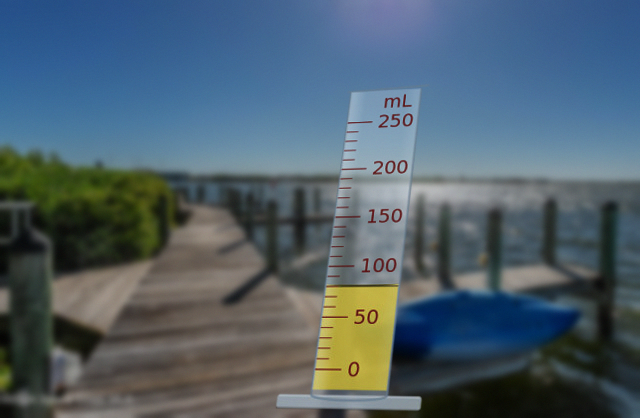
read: **80** mL
